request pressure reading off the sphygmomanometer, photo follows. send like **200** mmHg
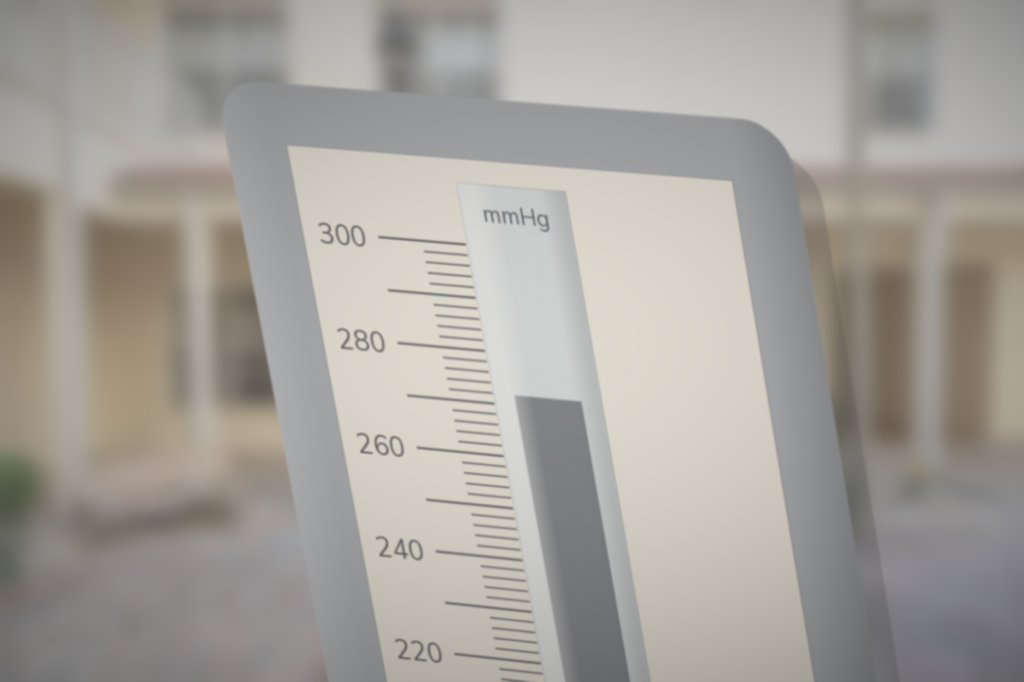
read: **272** mmHg
